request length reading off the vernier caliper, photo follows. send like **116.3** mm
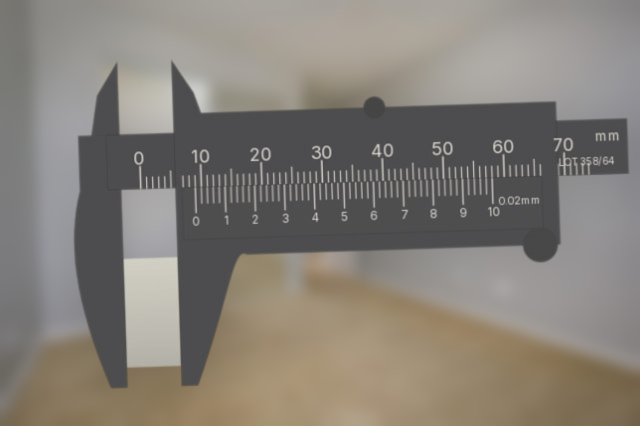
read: **9.0** mm
